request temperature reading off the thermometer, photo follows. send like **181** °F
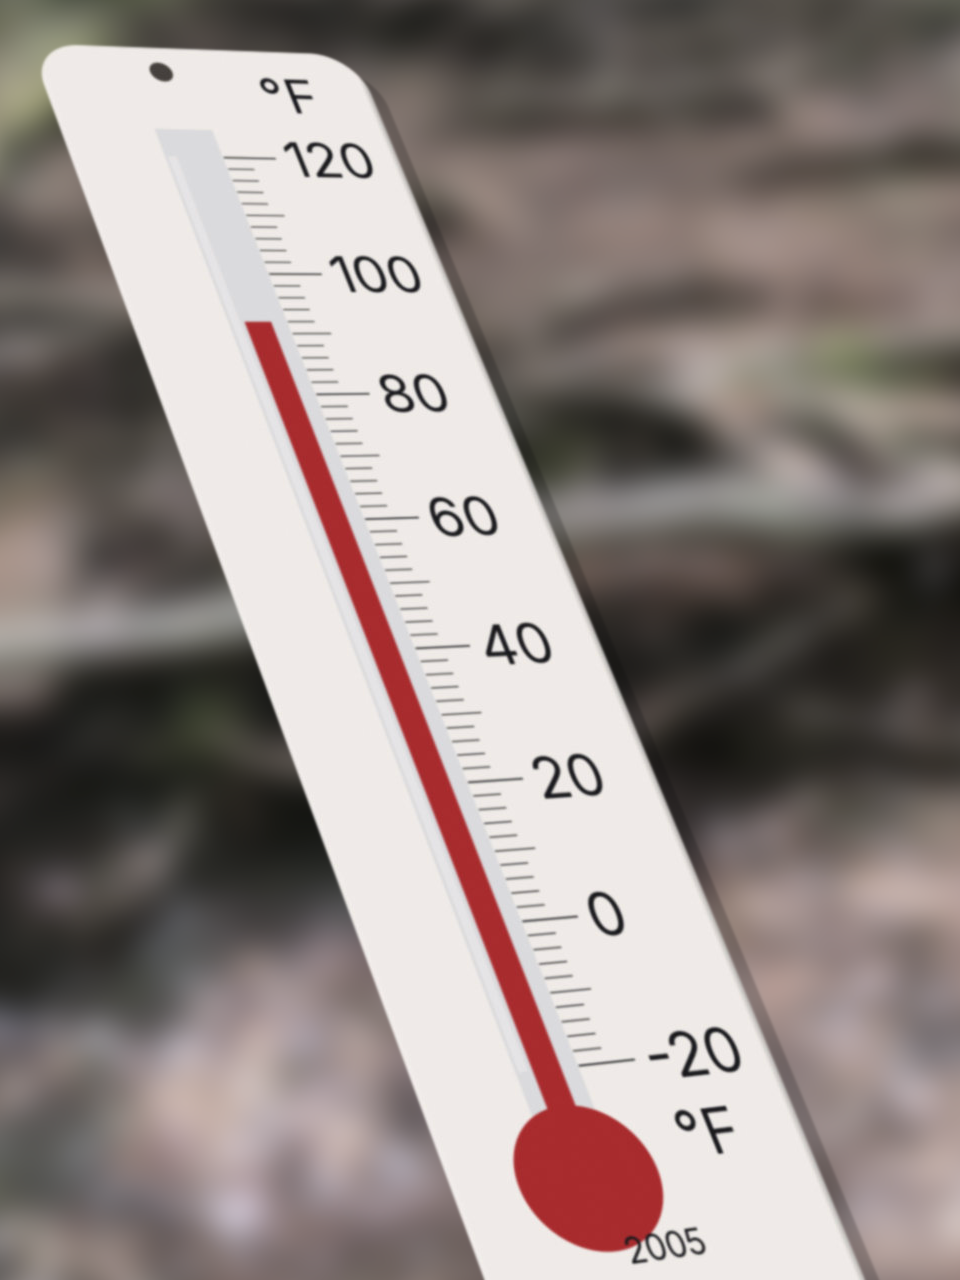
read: **92** °F
